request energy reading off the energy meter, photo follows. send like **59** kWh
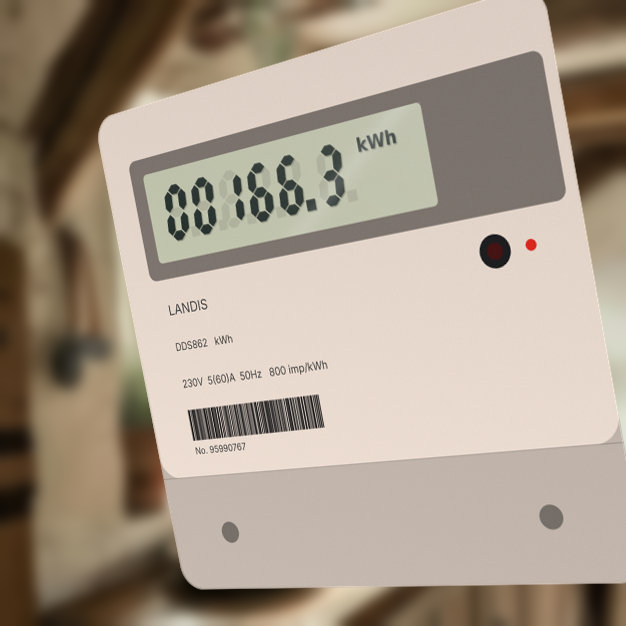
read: **166.3** kWh
